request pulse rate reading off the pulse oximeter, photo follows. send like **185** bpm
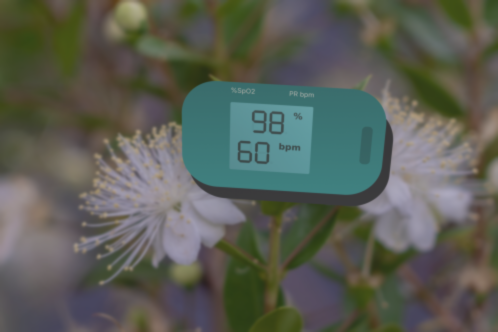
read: **60** bpm
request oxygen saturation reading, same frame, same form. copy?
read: **98** %
